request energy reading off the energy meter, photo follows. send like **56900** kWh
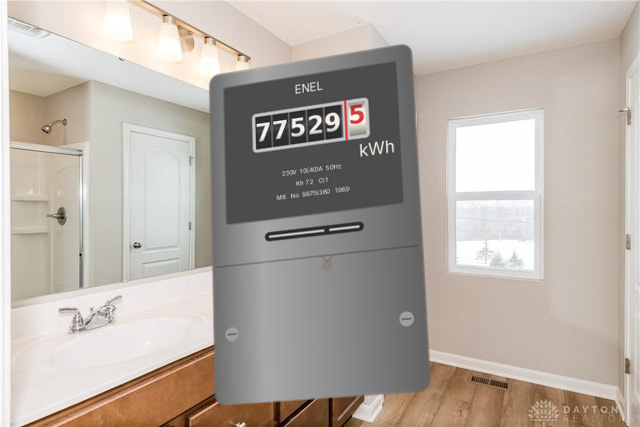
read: **77529.5** kWh
